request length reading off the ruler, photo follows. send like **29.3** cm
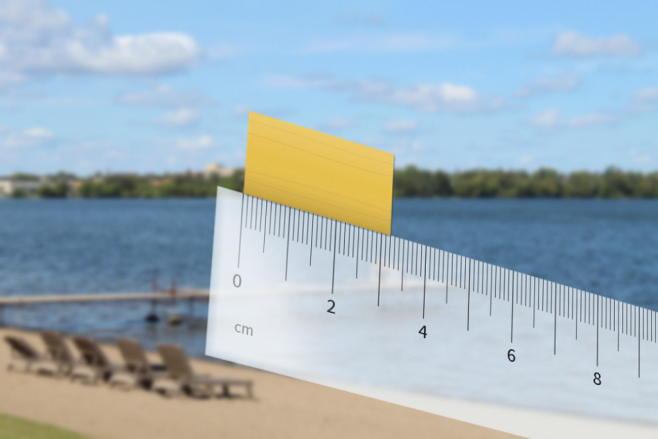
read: **3.2** cm
